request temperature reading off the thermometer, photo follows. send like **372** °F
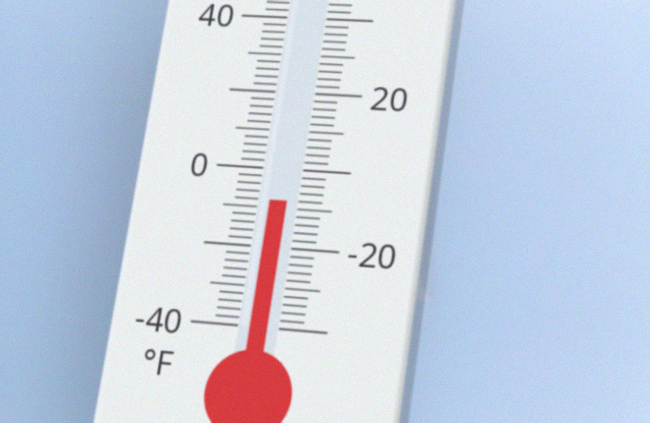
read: **-8** °F
